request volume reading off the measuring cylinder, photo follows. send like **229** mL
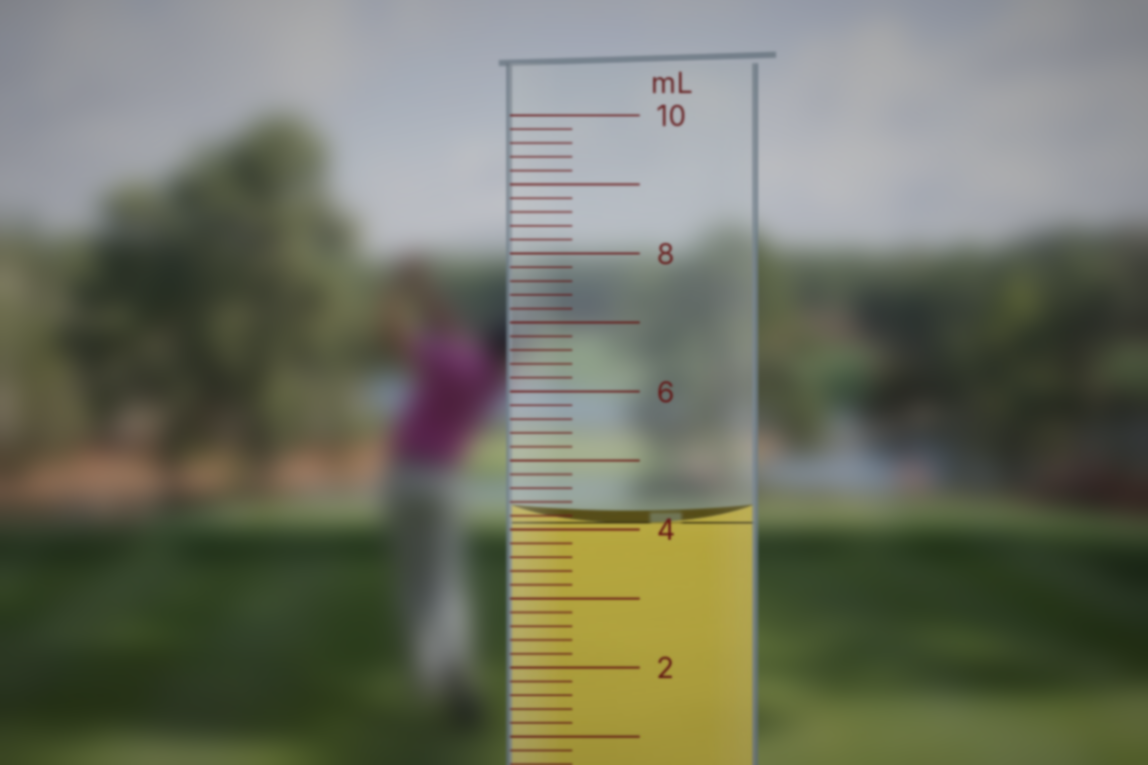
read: **4.1** mL
